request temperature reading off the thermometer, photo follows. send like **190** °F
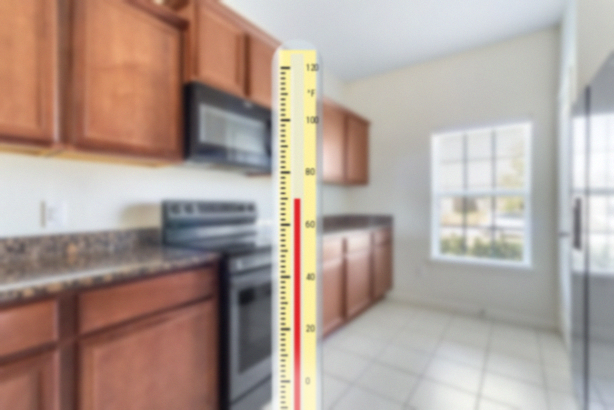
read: **70** °F
